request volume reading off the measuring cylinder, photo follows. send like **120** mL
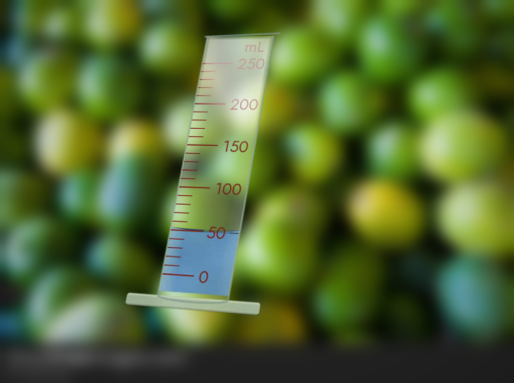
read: **50** mL
